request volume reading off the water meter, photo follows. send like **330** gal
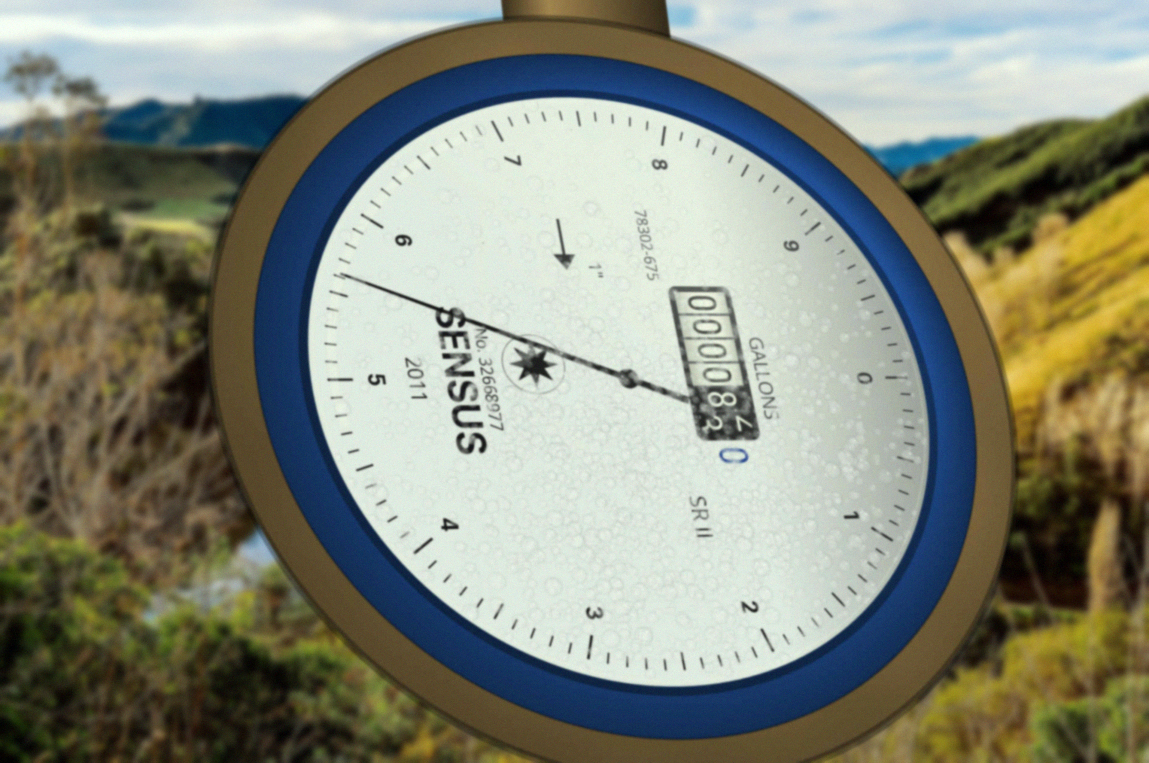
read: **825.6** gal
